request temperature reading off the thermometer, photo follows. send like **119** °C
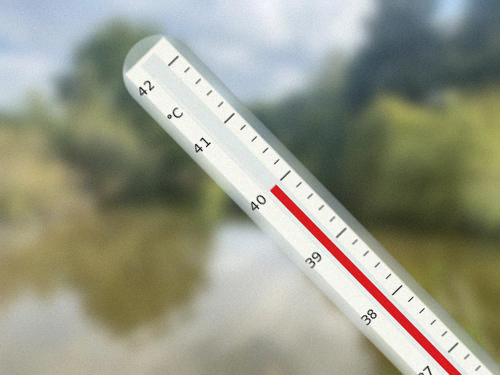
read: **40** °C
